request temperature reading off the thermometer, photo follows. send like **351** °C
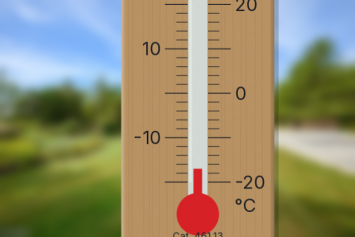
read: **-17** °C
